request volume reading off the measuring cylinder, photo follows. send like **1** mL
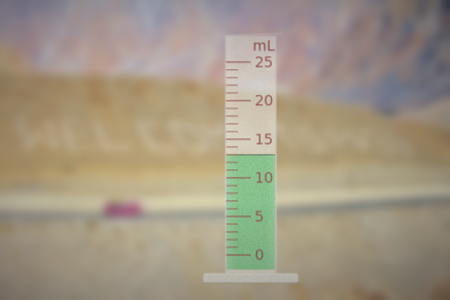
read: **13** mL
